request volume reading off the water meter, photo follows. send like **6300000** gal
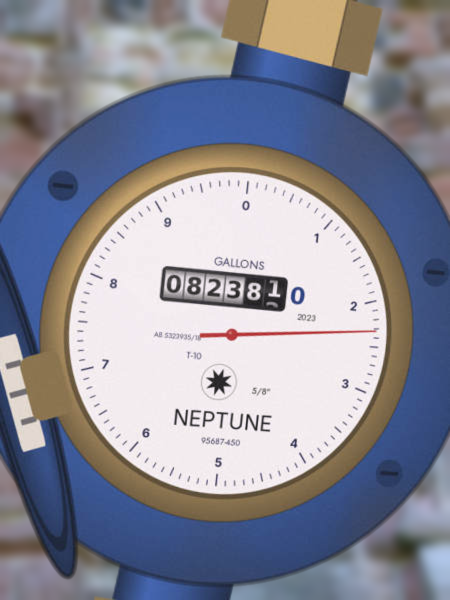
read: **823812.3** gal
